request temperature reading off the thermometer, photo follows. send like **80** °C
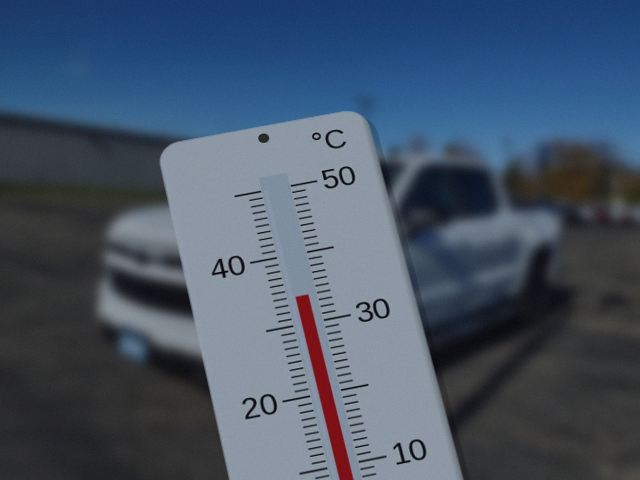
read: **34** °C
